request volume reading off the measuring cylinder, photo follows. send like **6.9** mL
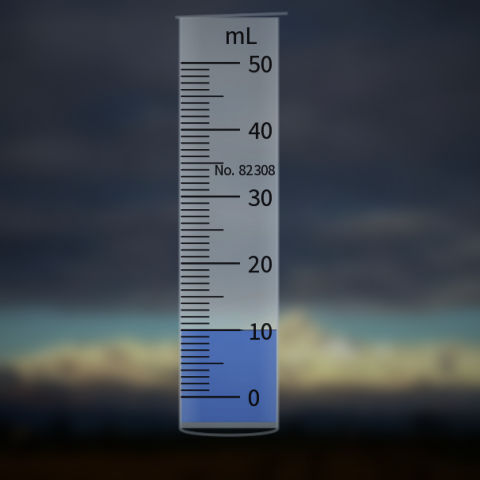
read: **10** mL
